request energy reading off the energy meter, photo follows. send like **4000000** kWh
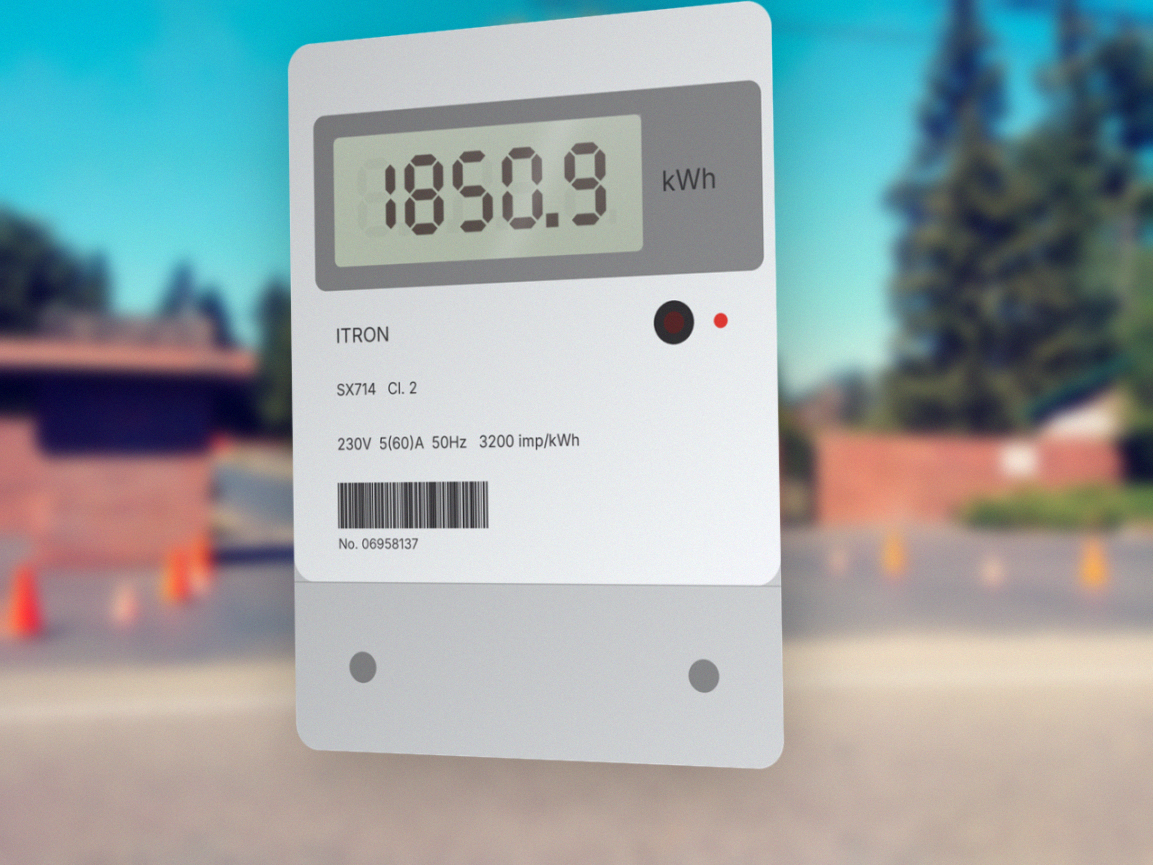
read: **1850.9** kWh
